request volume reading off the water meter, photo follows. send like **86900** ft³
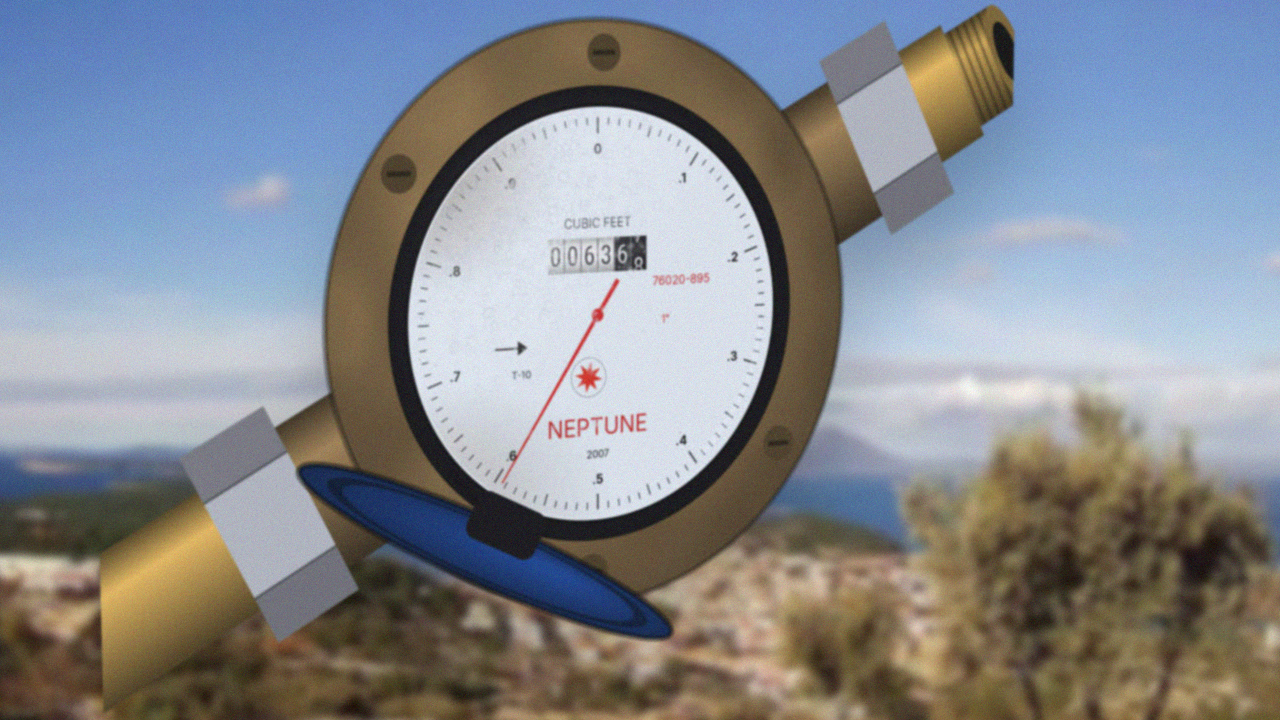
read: **6367.59** ft³
